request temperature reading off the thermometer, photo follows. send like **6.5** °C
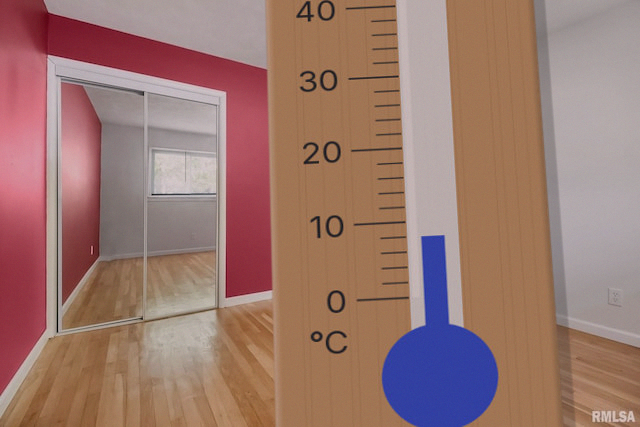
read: **8** °C
